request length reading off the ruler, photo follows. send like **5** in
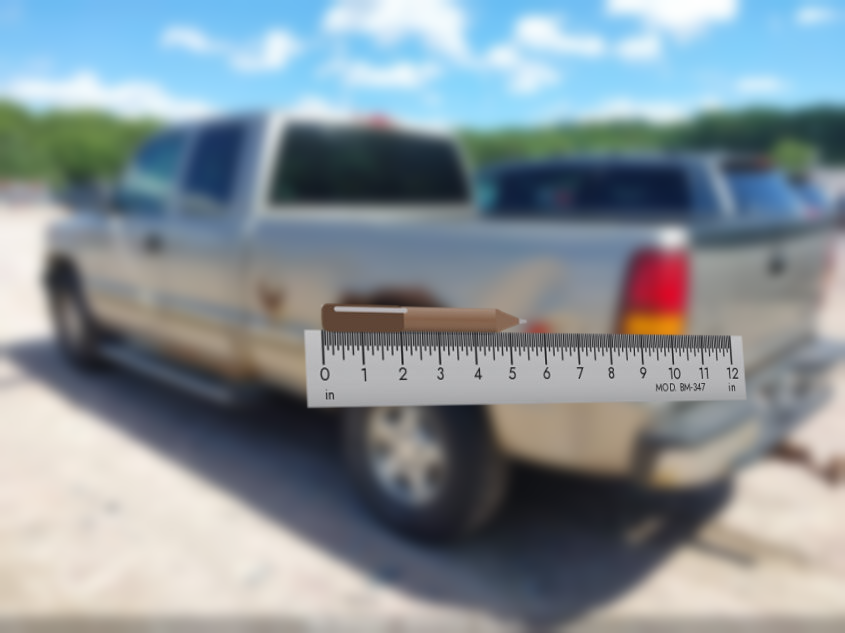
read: **5.5** in
